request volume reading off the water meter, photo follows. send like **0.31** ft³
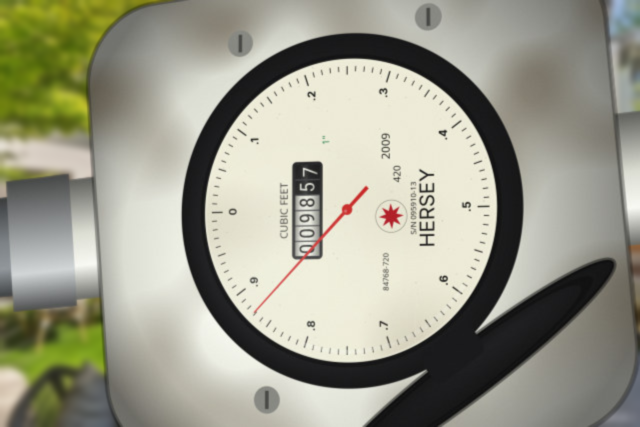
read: **9856.87** ft³
